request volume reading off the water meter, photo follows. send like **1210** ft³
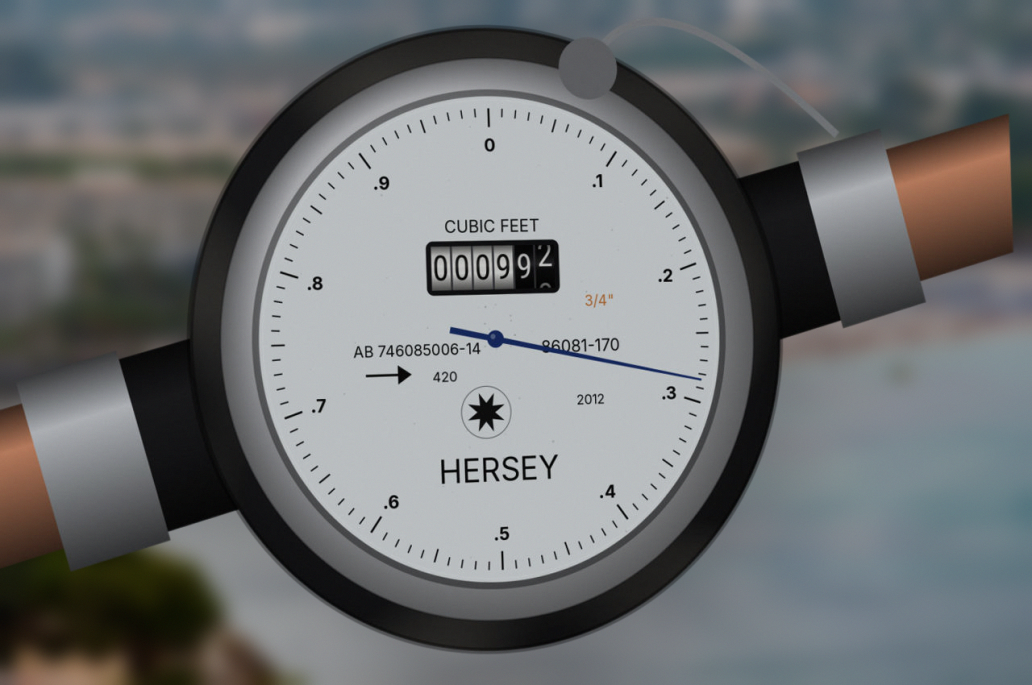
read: **992.28** ft³
